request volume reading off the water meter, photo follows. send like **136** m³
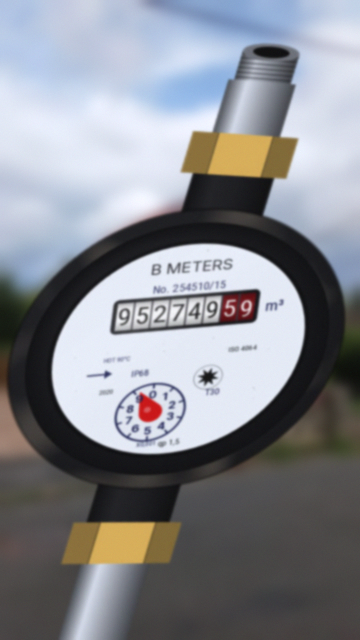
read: **952749.589** m³
